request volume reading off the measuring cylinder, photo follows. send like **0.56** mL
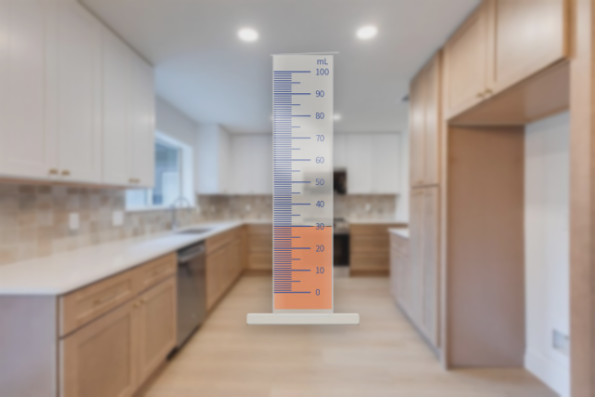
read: **30** mL
